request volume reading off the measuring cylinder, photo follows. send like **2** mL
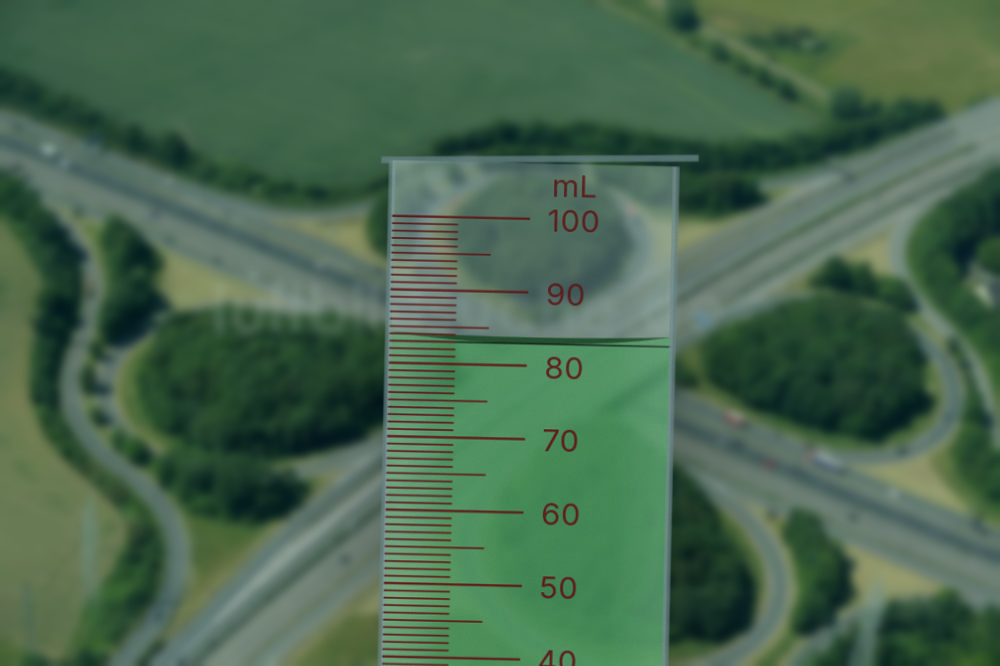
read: **83** mL
